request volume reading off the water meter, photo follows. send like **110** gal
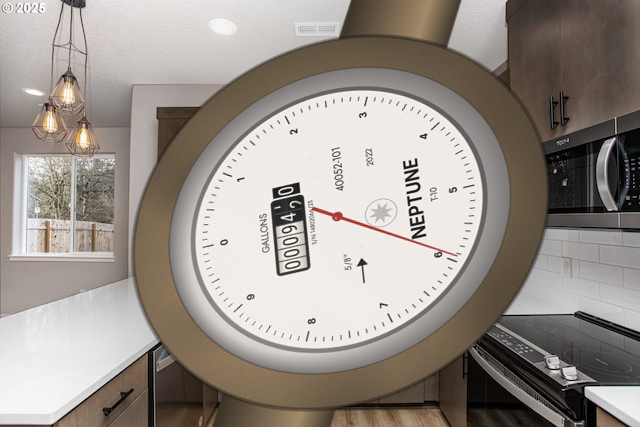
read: **9415.9** gal
